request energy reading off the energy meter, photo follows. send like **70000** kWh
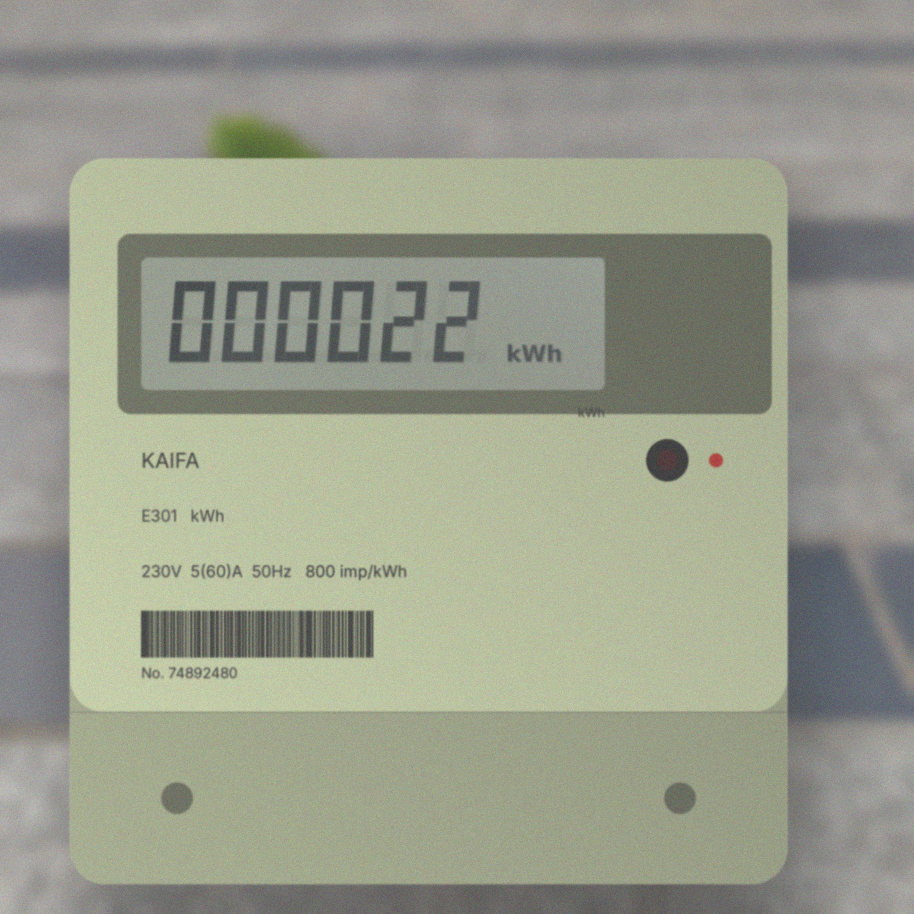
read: **22** kWh
